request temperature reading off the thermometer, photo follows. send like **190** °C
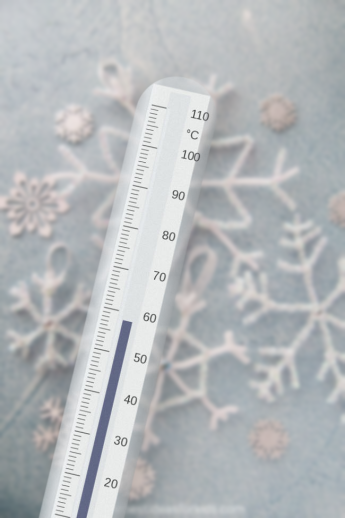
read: **58** °C
